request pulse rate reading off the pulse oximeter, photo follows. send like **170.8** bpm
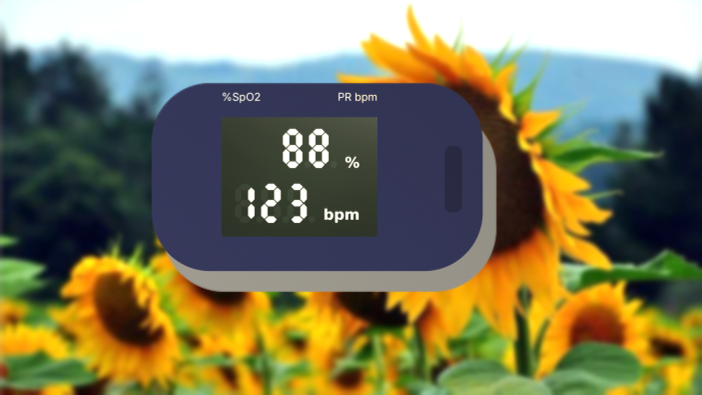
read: **123** bpm
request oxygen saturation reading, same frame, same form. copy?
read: **88** %
